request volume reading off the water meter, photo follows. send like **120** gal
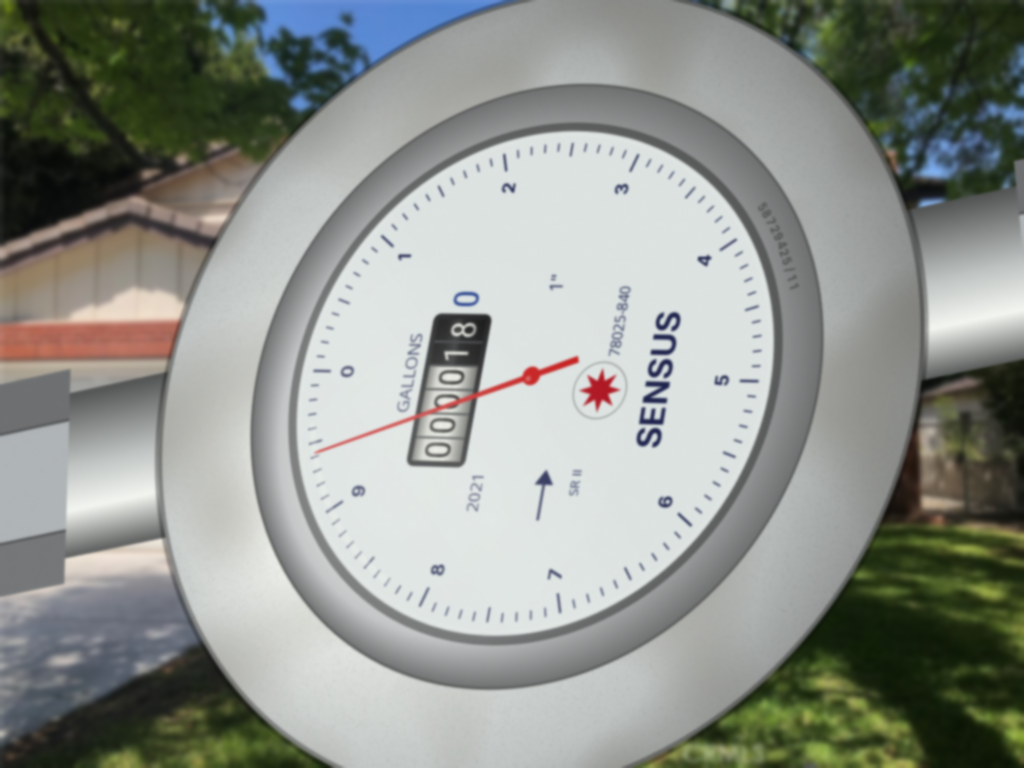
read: **179.4** gal
